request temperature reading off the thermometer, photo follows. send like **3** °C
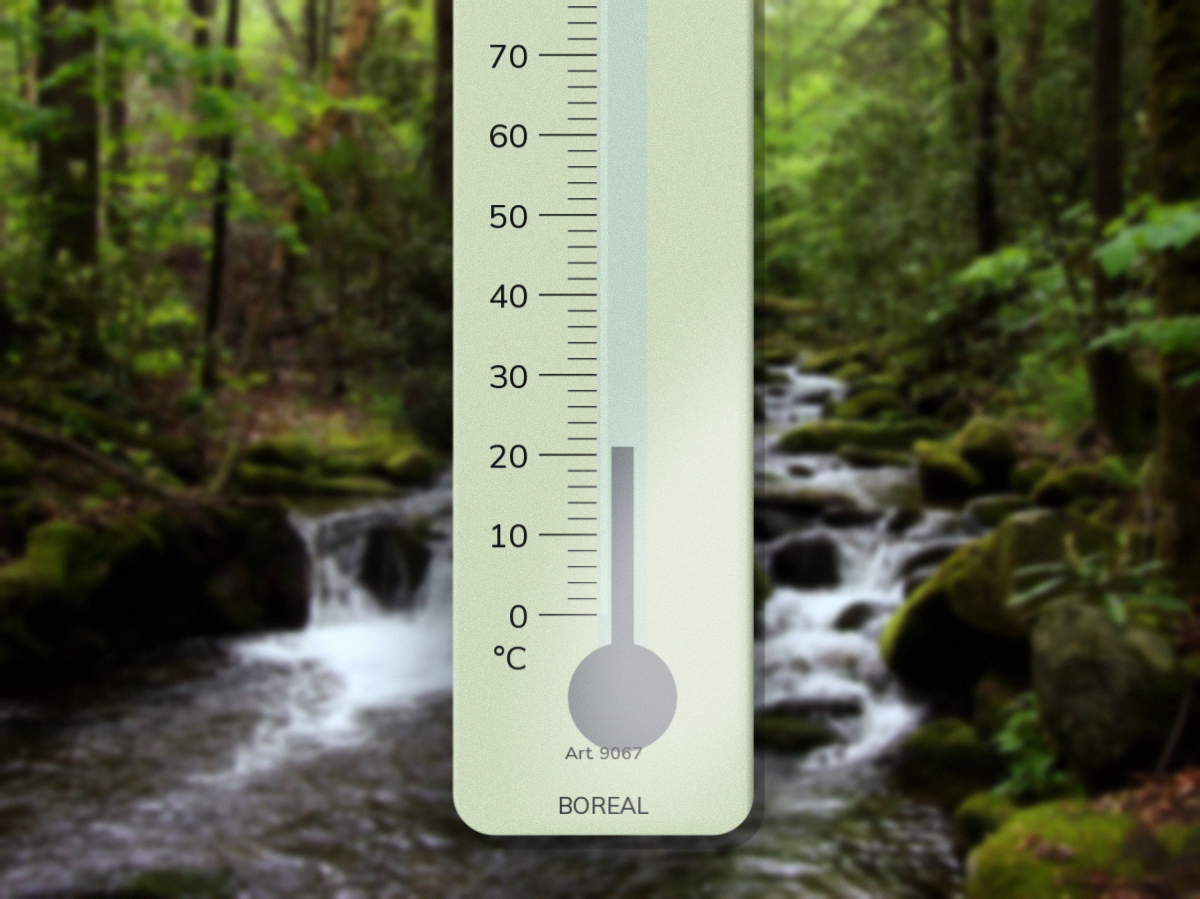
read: **21** °C
